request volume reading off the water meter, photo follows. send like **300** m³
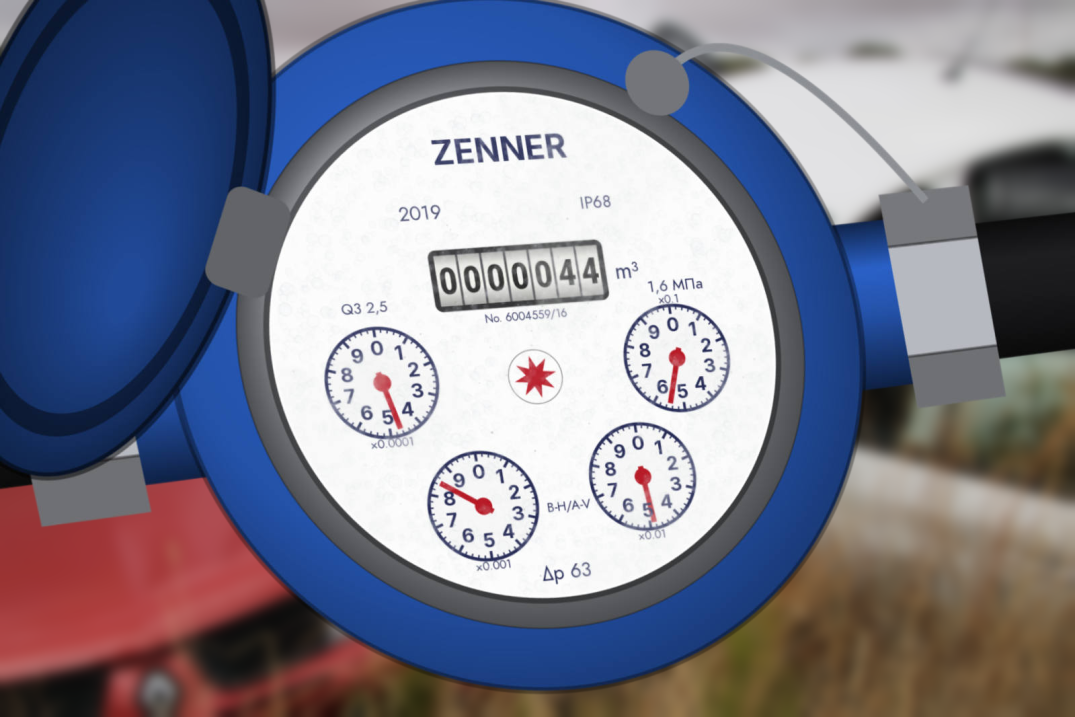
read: **44.5484** m³
